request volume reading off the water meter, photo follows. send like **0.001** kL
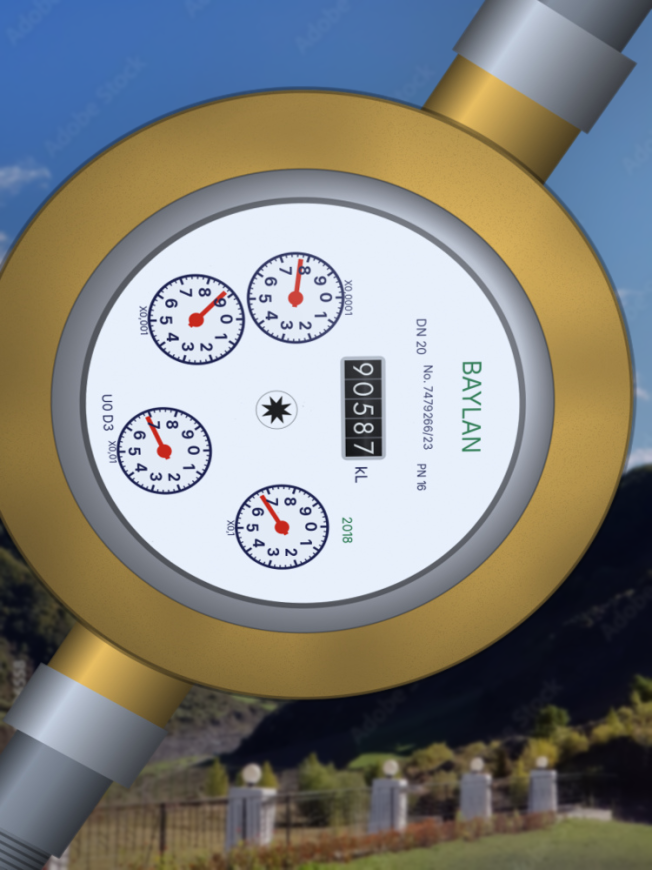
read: **90587.6687** kL
